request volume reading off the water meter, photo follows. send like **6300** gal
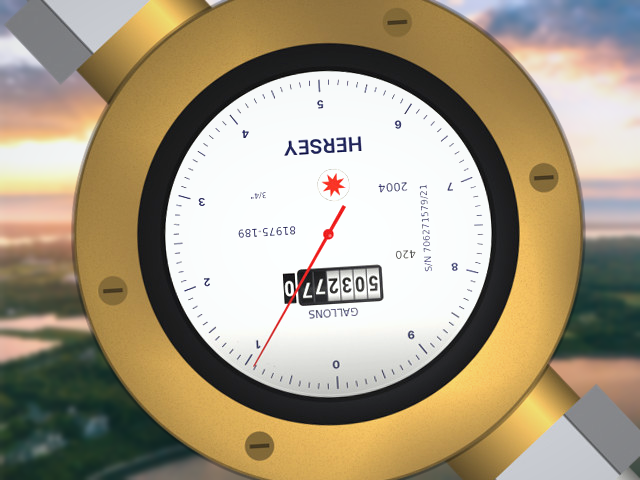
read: **5032770.9** gal
